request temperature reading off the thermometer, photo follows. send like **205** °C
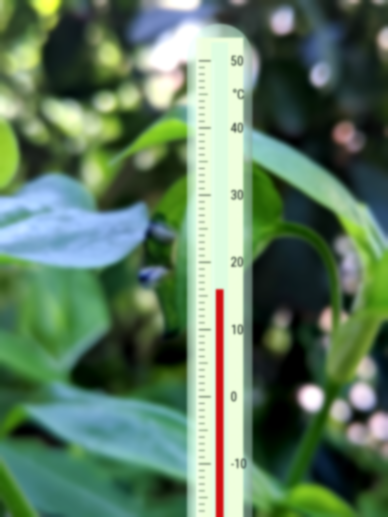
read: **16** °C
